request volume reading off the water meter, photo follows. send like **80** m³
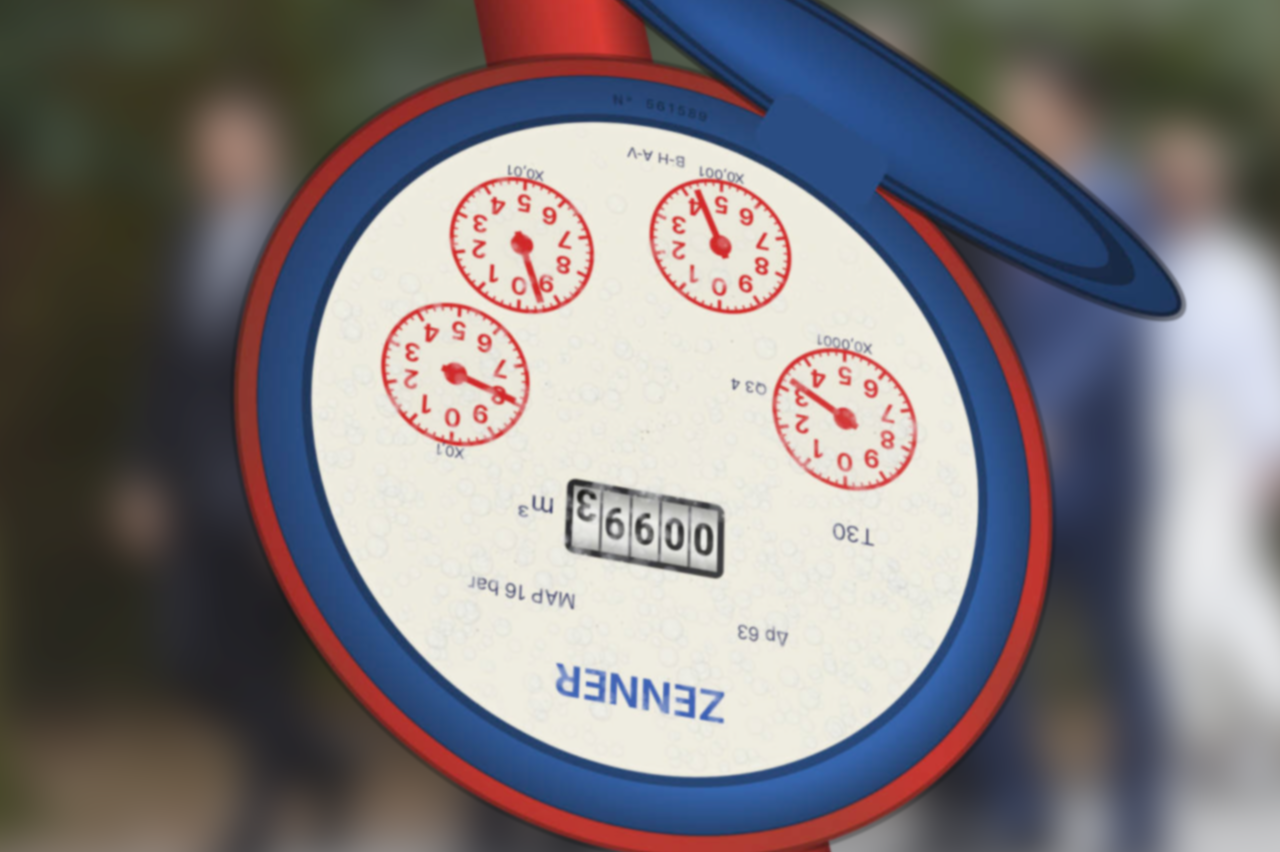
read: **992.7943** m³
